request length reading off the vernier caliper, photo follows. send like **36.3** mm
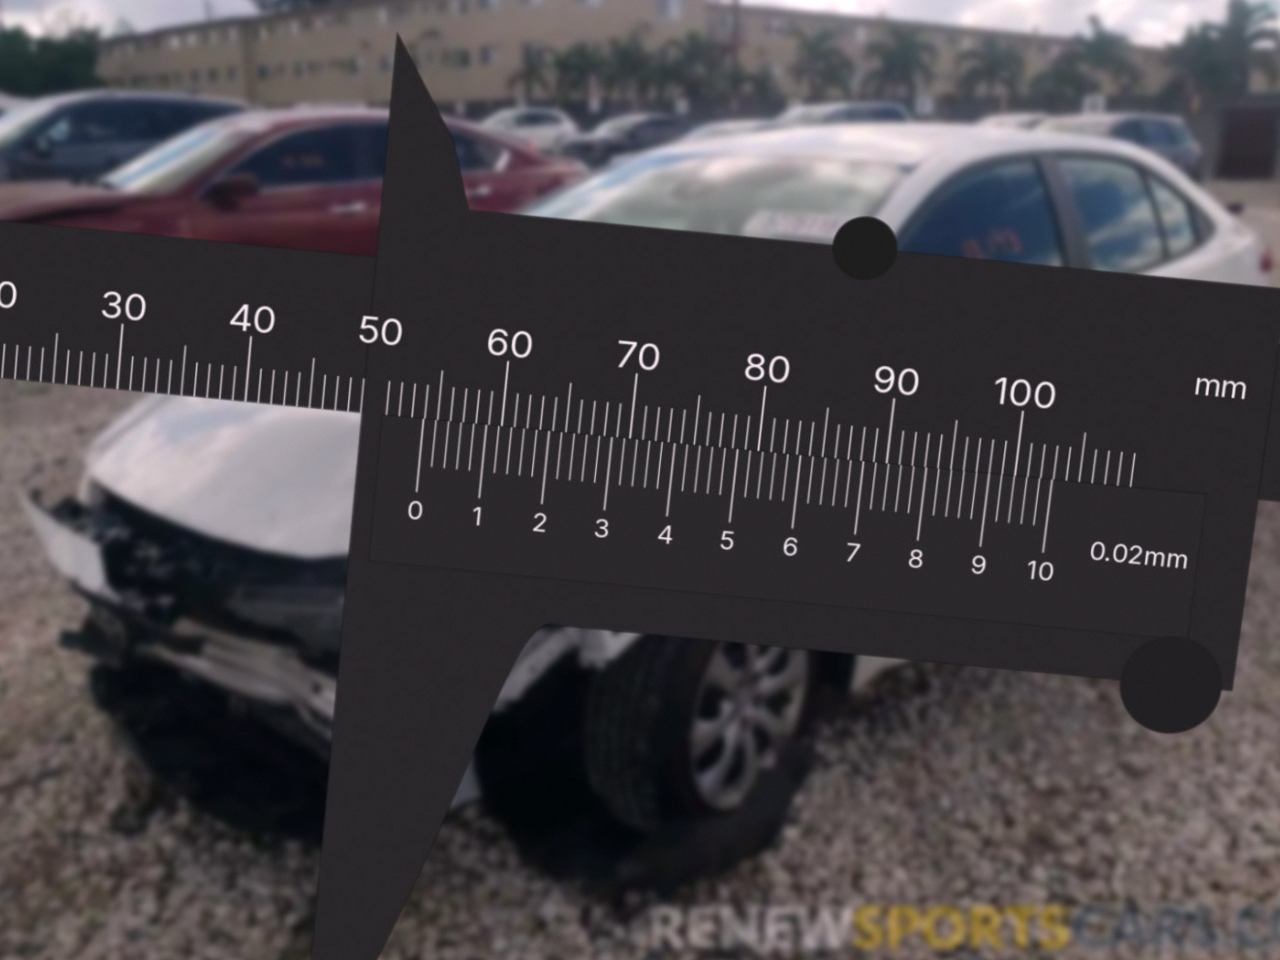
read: **53.9** mm
